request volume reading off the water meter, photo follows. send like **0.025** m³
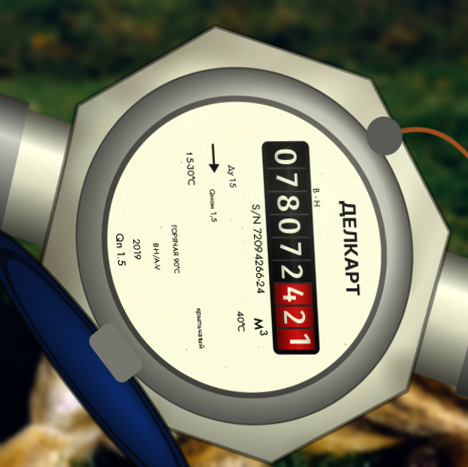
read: **78072.421** m³
